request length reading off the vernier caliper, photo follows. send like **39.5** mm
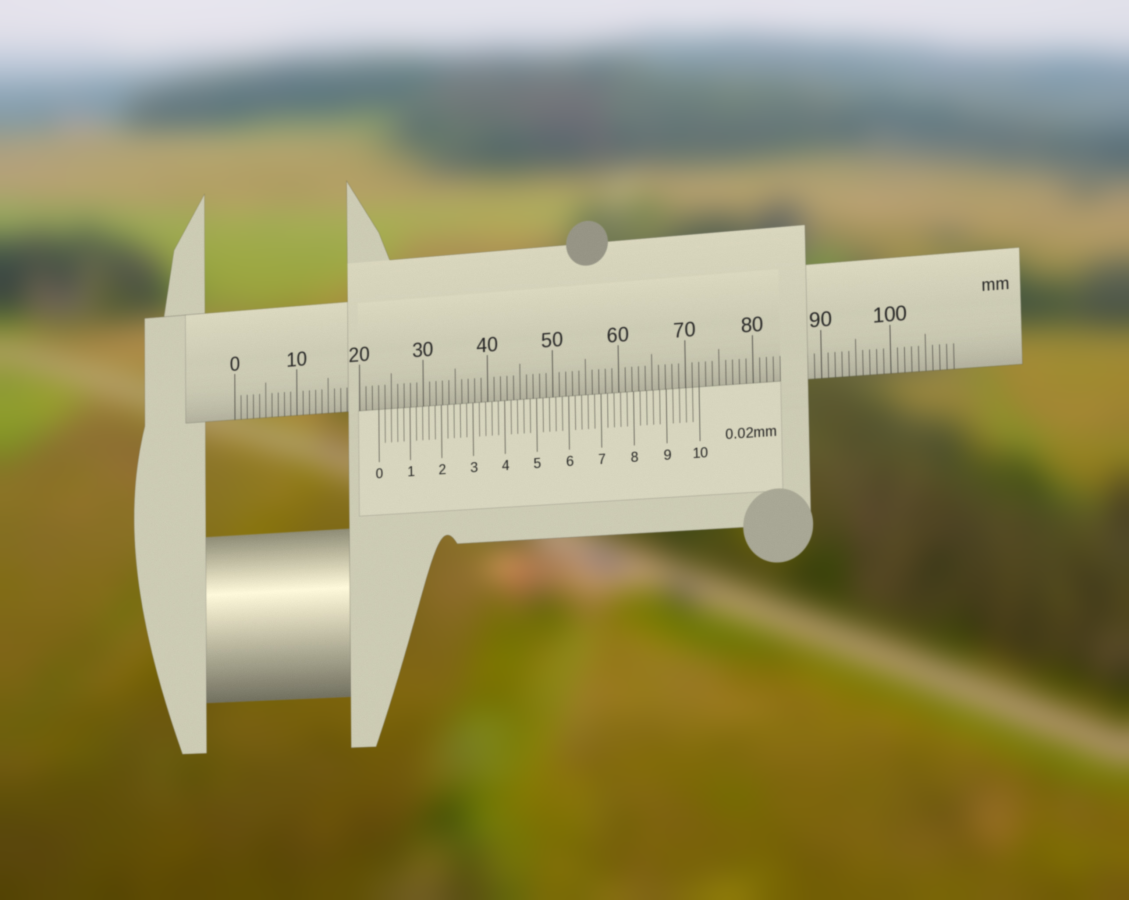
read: **23.0** mm
